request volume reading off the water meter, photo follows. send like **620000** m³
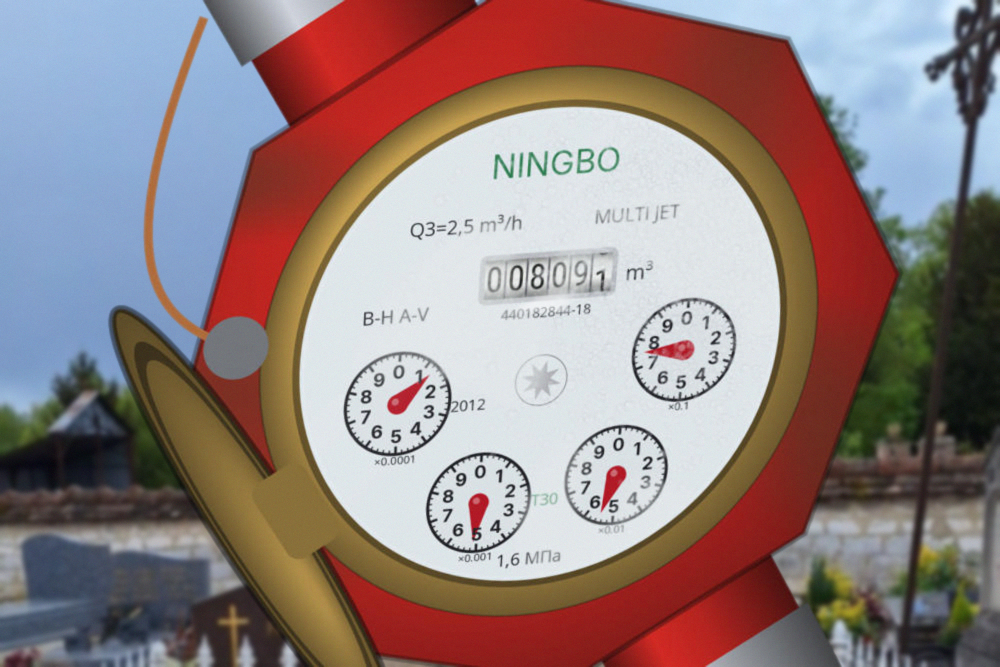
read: **8090.7551** m³
